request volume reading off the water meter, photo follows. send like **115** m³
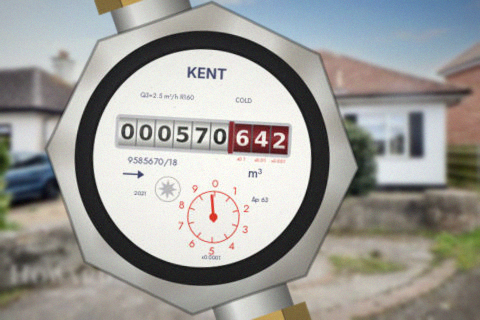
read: **570.6419** m³
